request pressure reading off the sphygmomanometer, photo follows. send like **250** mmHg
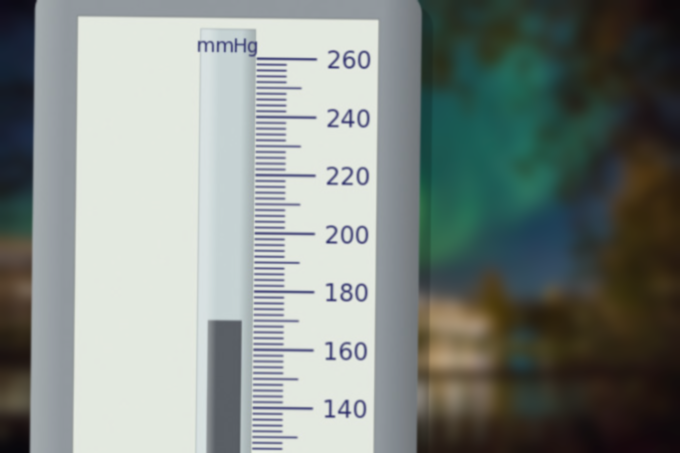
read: **170** mmHg
